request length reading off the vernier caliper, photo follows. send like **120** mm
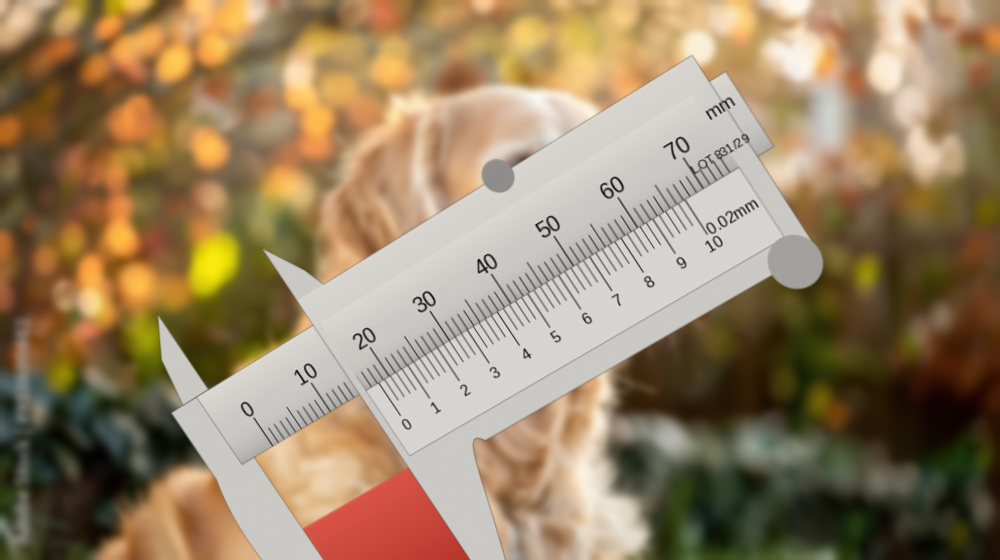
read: **18.2** mm
